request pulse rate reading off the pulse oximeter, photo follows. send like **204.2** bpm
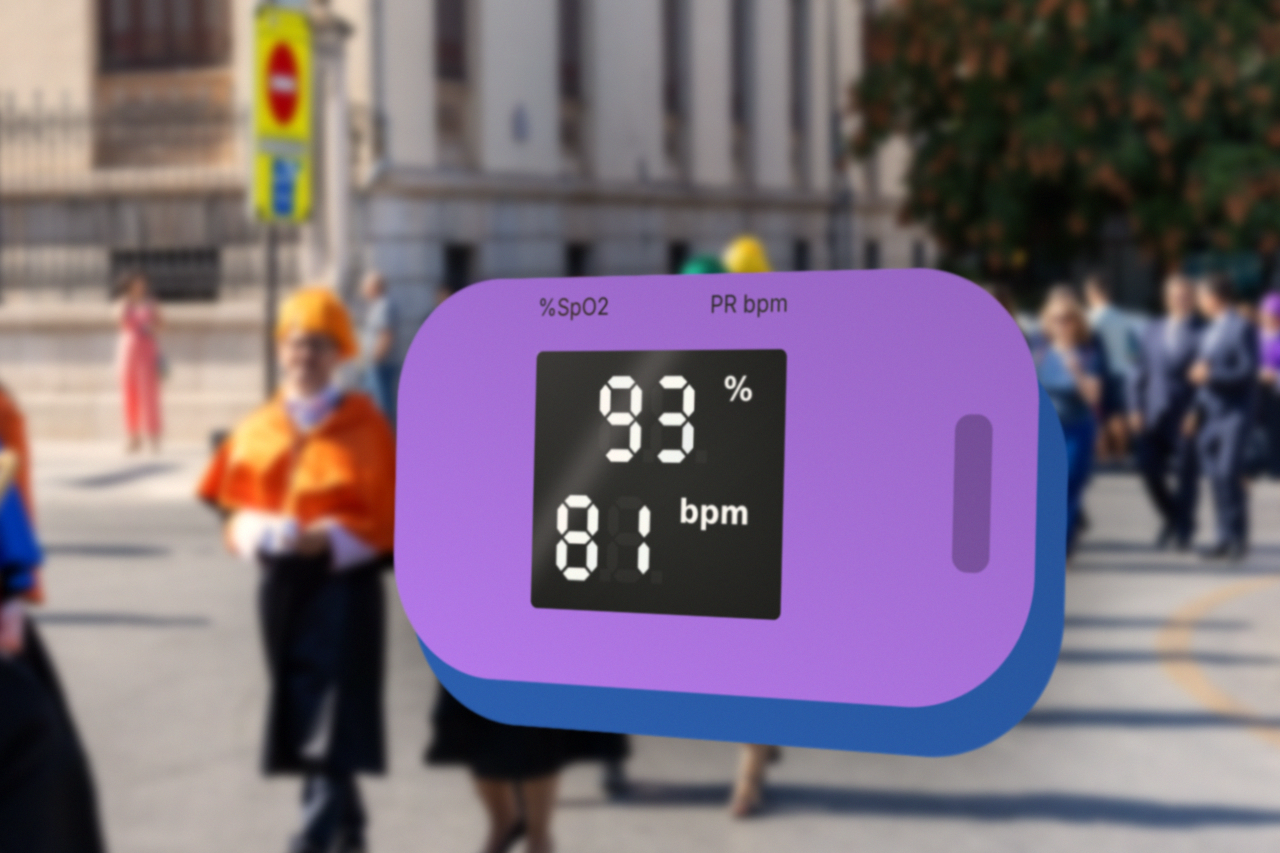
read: **81** bpm
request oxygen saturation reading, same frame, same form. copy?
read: **93** %
